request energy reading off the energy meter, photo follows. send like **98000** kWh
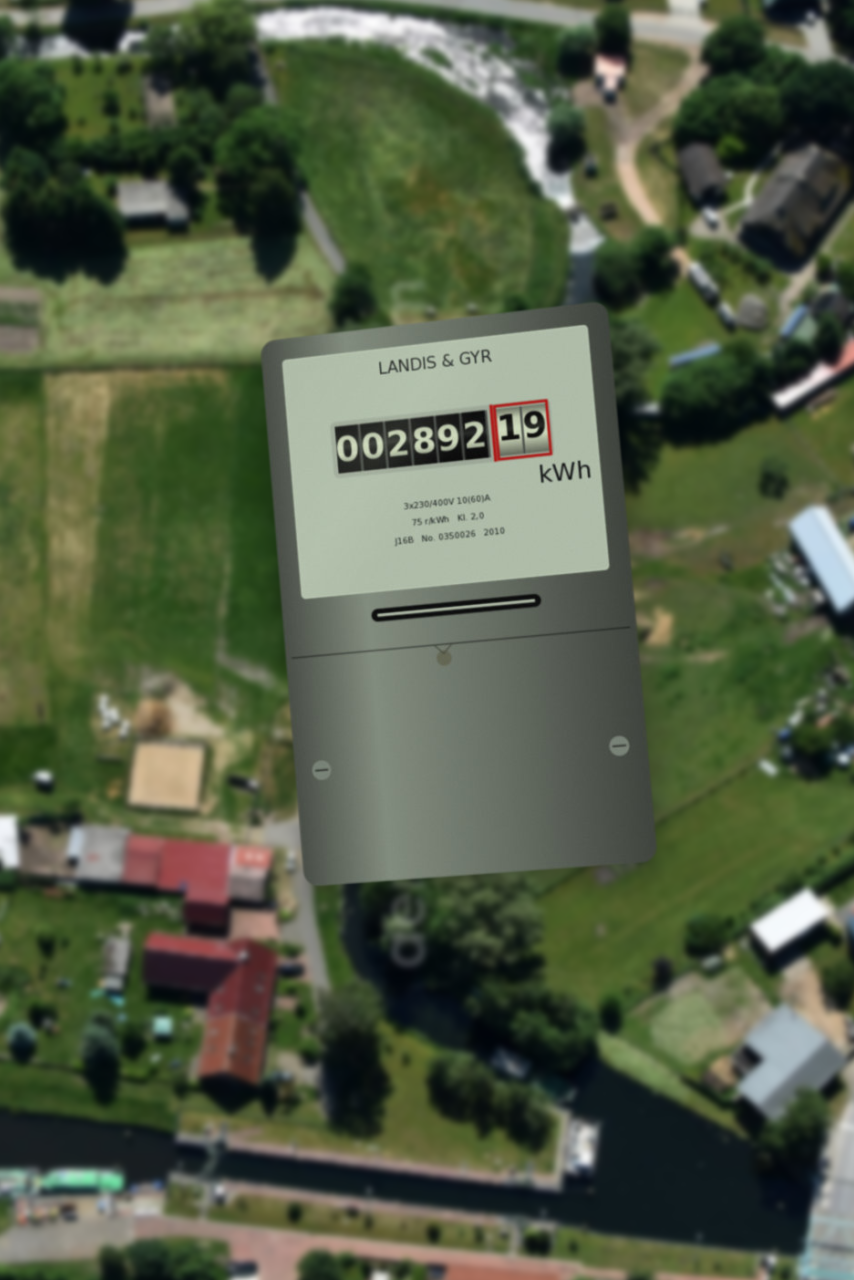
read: **2892.19** kWh
